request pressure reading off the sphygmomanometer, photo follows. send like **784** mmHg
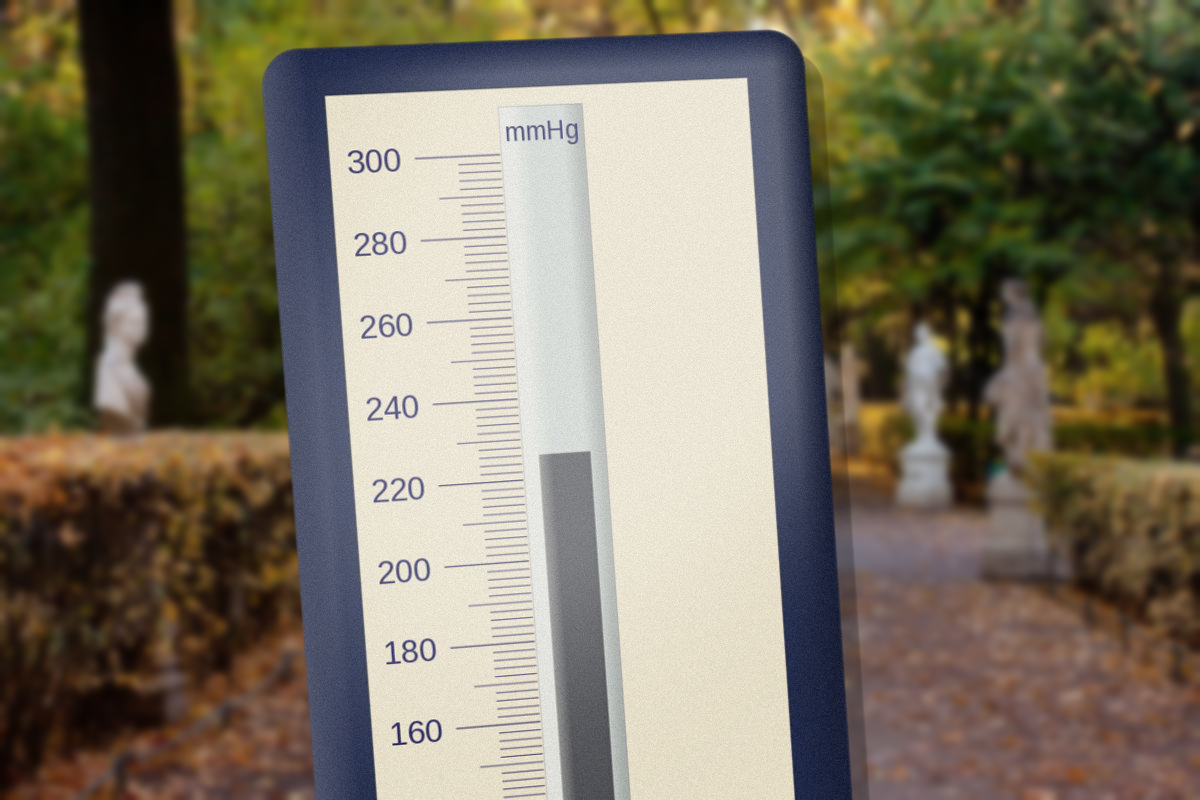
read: **226** mmHg
